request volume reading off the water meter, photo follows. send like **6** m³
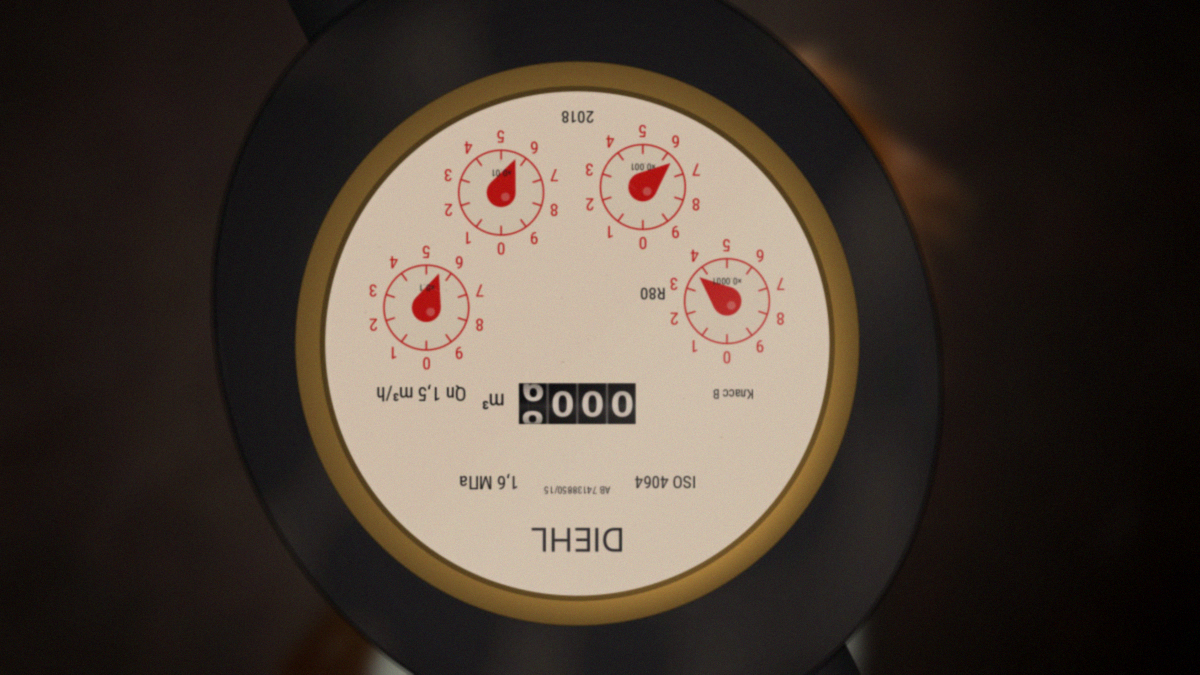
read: **8.5563** m³
